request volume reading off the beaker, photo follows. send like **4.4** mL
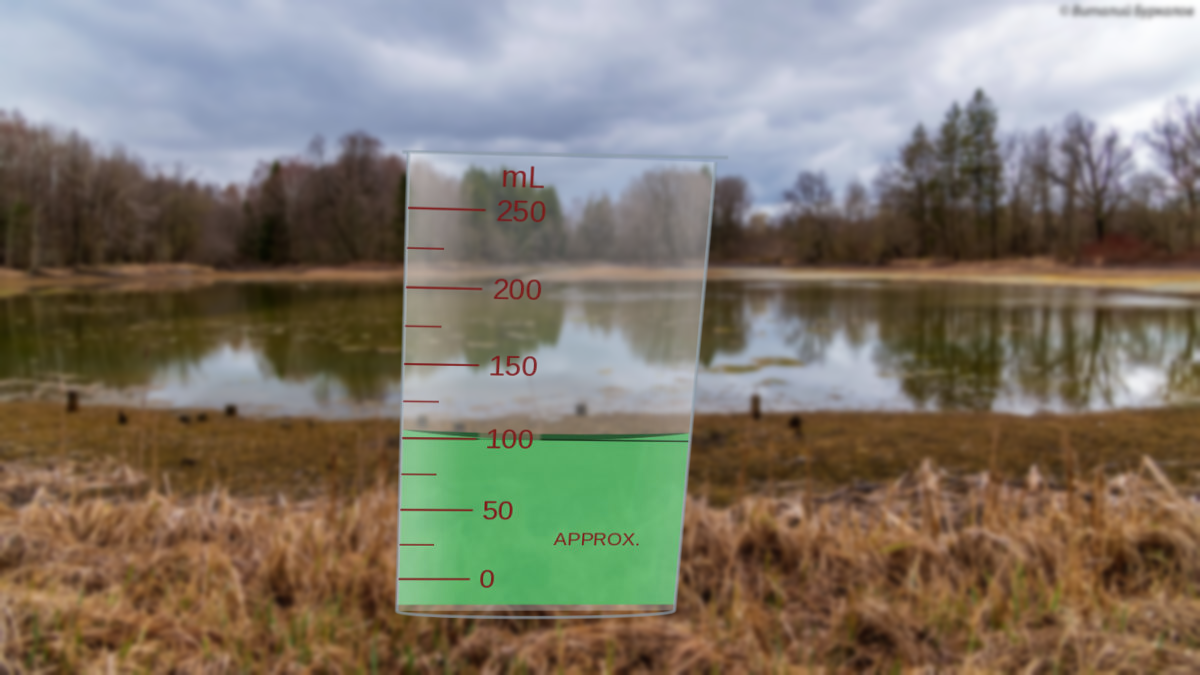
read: **100** mL
